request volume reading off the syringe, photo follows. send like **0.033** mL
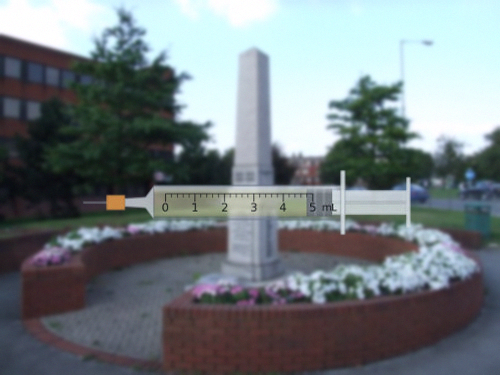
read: **4.8** mL
